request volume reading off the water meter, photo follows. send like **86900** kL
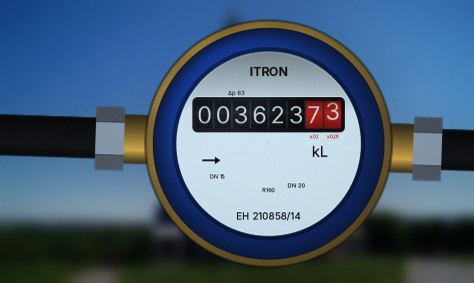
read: **3623.73** kL
